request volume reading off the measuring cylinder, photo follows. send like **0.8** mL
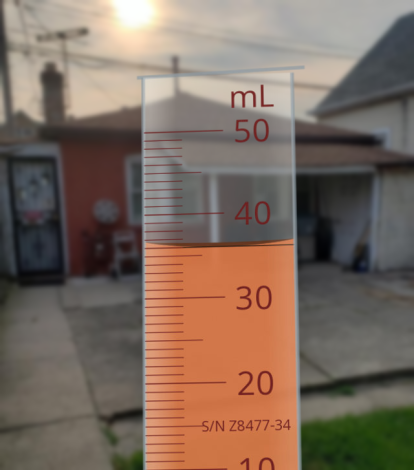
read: **36** mL
